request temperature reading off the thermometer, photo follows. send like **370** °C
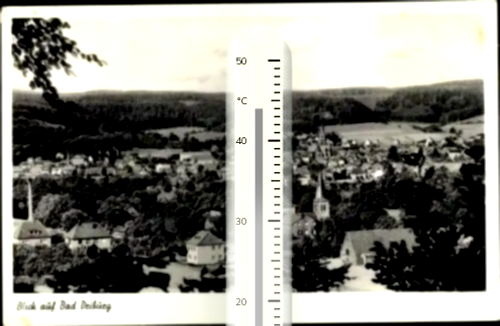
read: **44** °C
